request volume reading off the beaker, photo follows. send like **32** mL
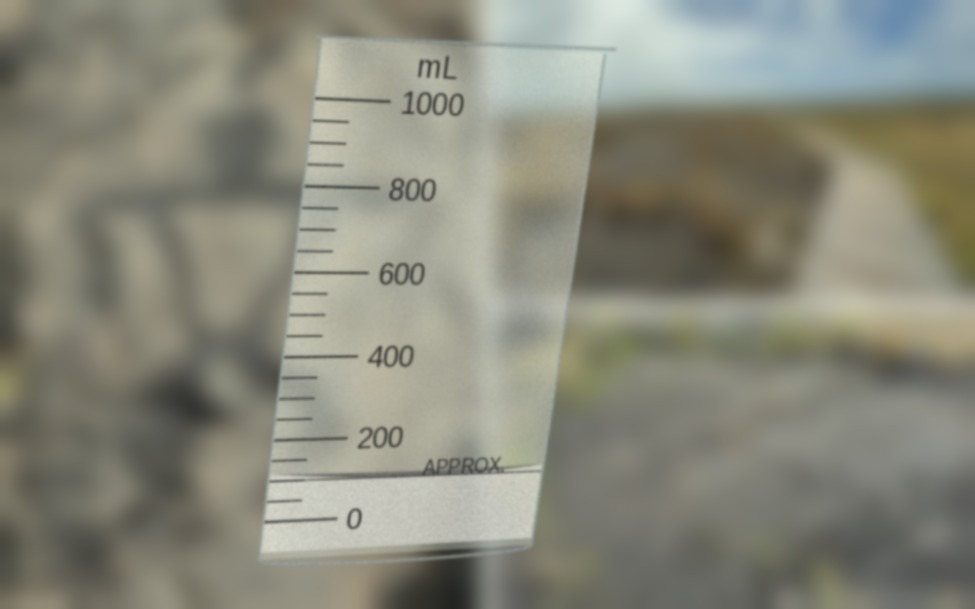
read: **100** mL
